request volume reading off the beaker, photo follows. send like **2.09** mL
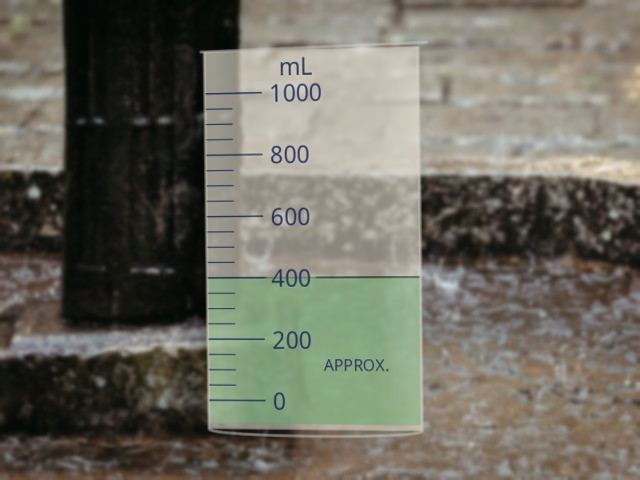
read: **400** mL
